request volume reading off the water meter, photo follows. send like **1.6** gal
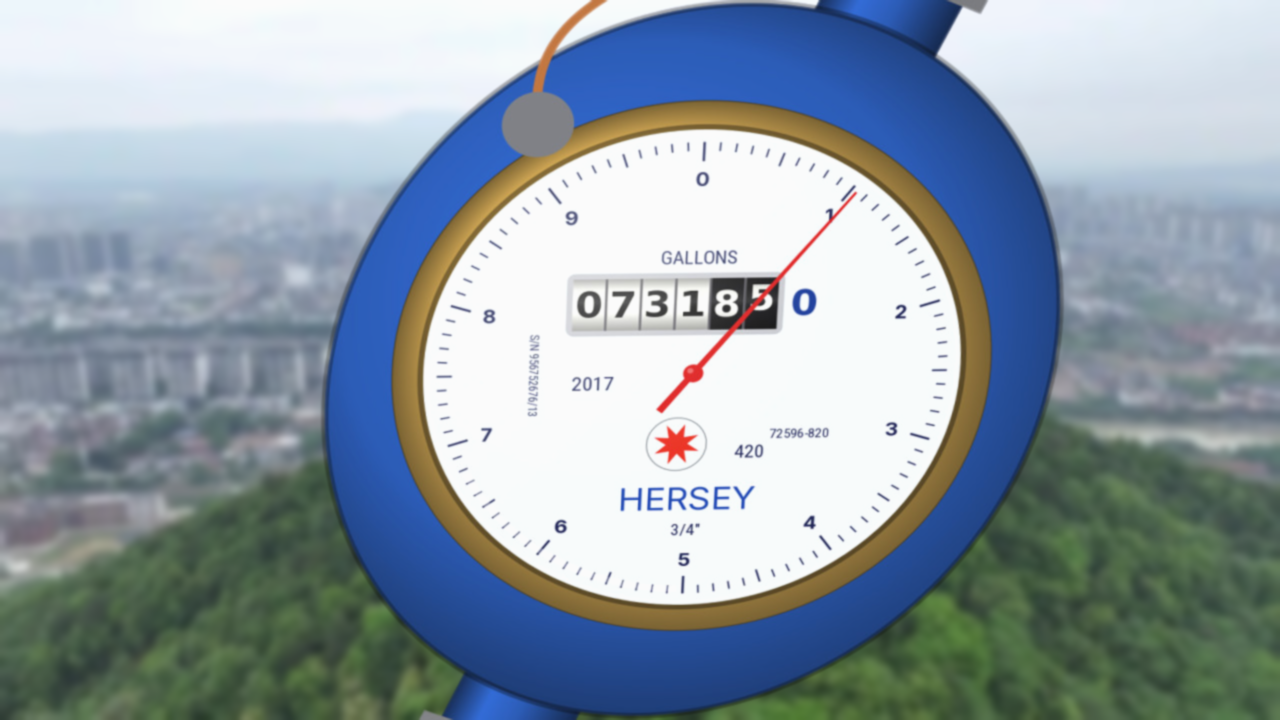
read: **731851.0** gal
